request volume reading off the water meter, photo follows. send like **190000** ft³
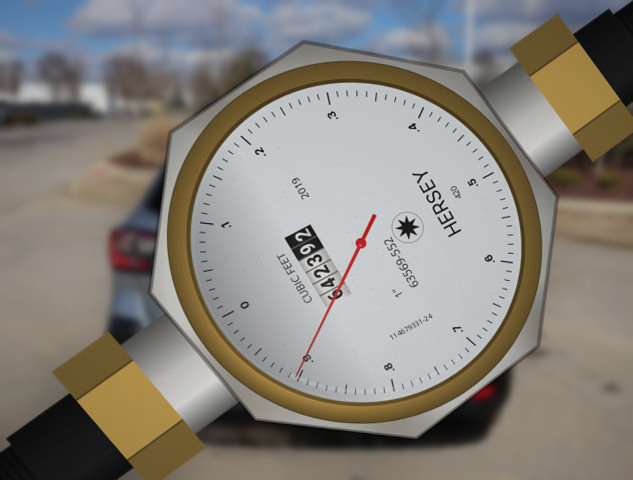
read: **642391.90** ft³
